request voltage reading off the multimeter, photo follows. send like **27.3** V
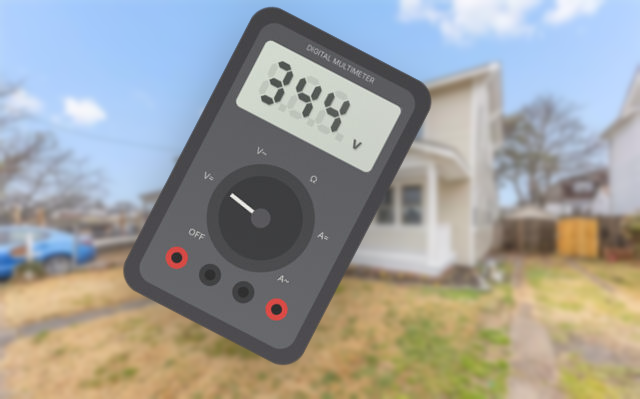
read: **344** V
